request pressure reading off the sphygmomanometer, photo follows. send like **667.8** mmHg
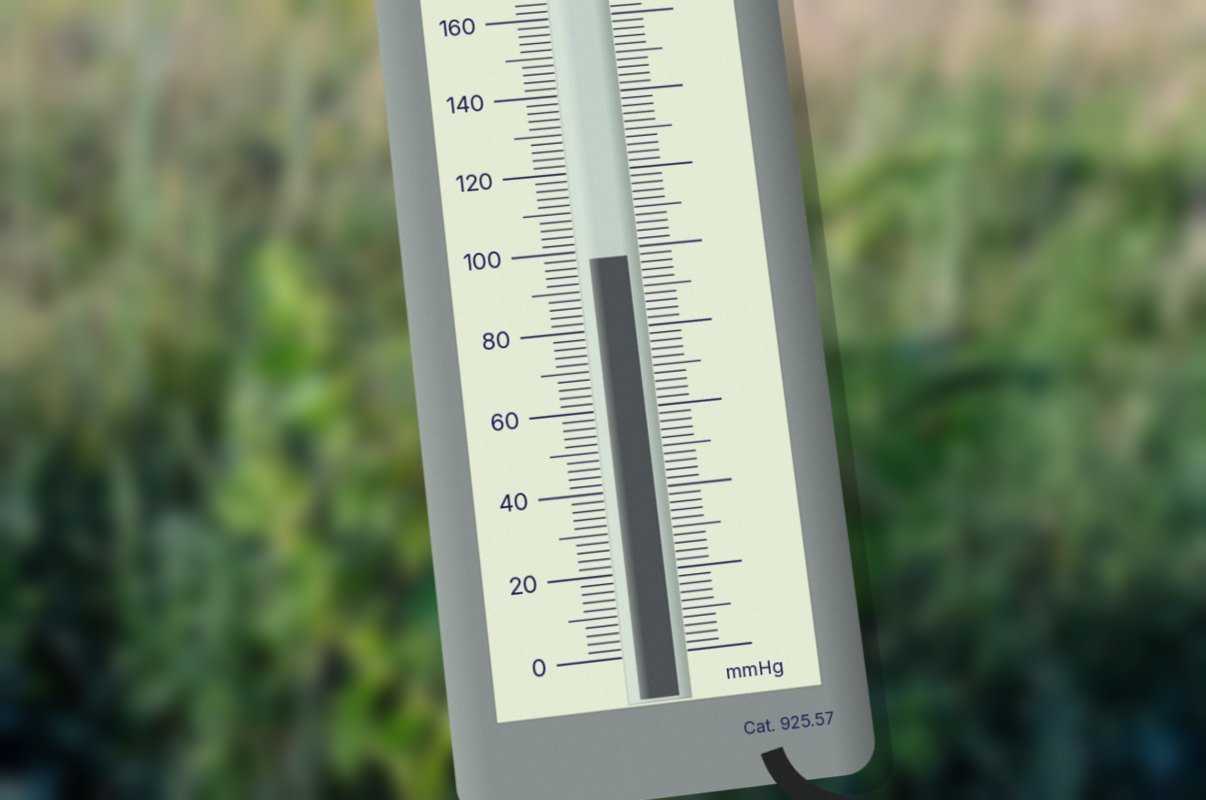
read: **98** mmHg
